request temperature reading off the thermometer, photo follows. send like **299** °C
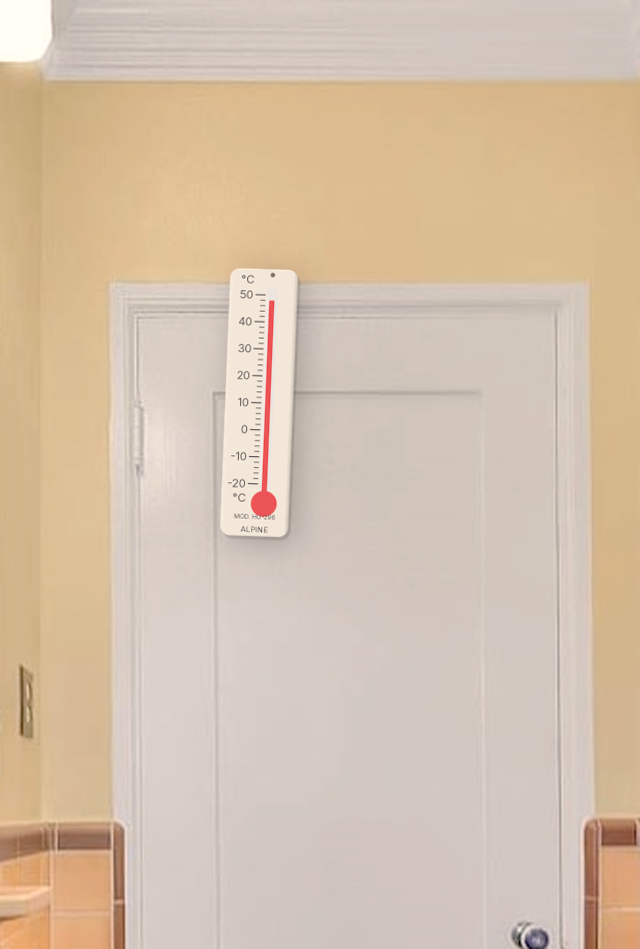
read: **48** °C
